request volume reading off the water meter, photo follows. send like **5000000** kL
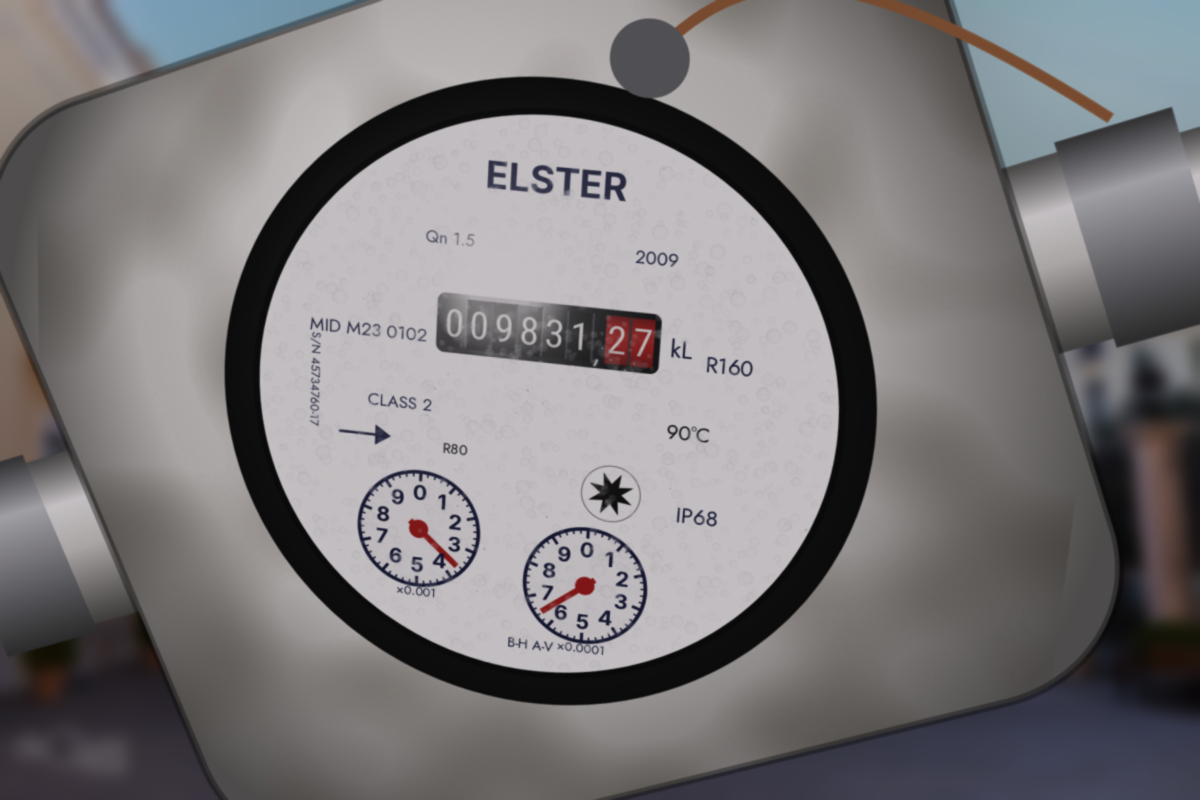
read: **9831.2736** kL
